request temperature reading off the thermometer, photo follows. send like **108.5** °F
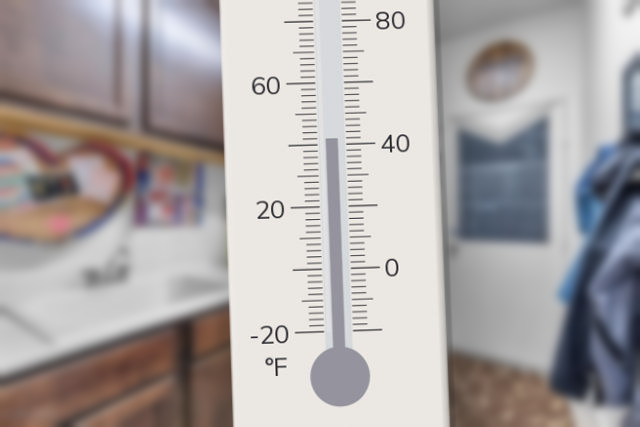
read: **42** °F
